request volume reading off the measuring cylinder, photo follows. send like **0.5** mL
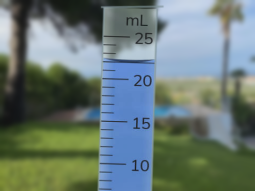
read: **22** mL
